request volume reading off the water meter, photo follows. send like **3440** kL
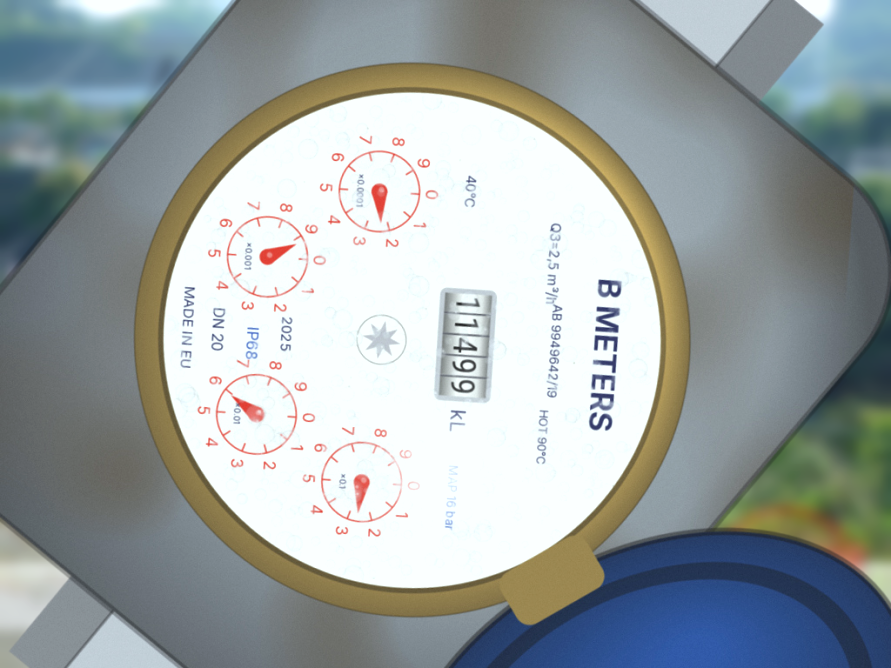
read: **11499.2592** kL
